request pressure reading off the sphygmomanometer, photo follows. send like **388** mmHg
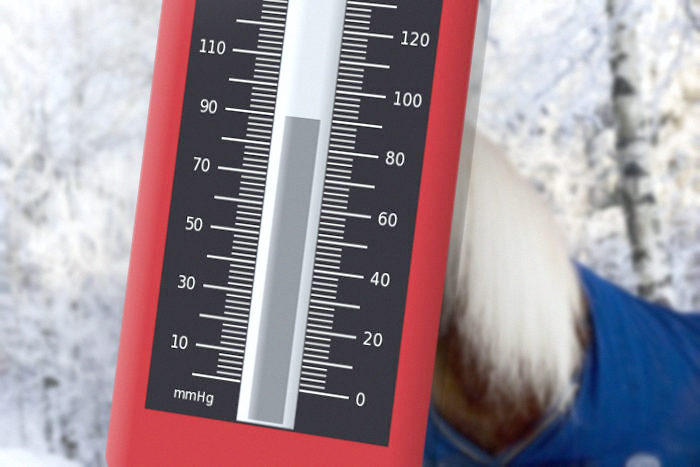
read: **90** mmHg
